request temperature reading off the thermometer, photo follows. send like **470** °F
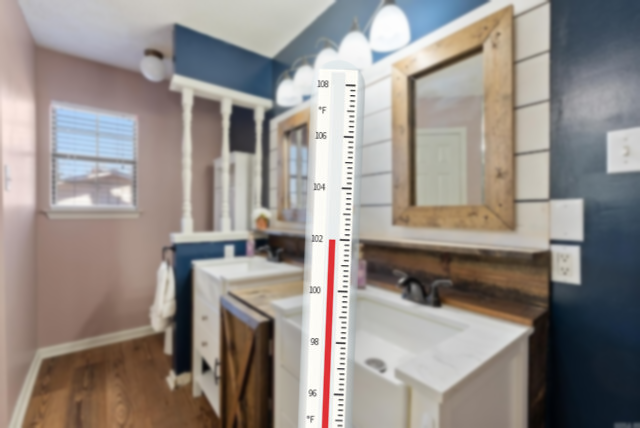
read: **102** °F
